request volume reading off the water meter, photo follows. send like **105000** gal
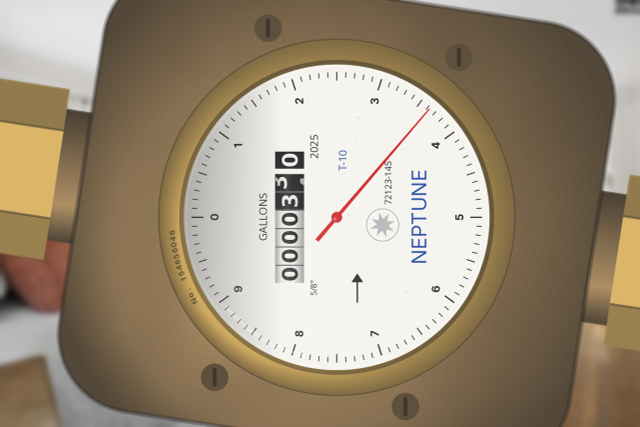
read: **333.6** gal
